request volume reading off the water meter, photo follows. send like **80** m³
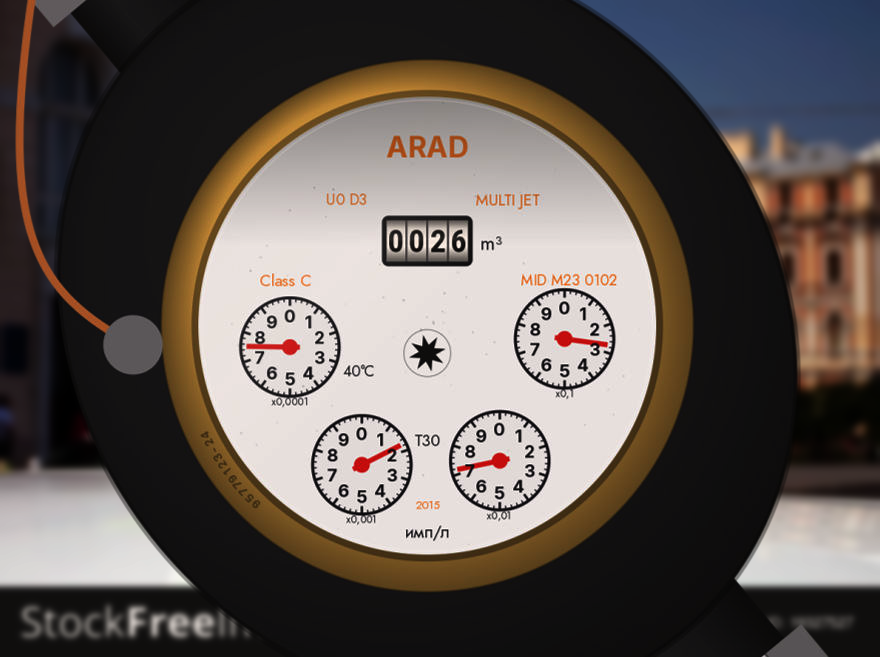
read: **26.2717** m³
